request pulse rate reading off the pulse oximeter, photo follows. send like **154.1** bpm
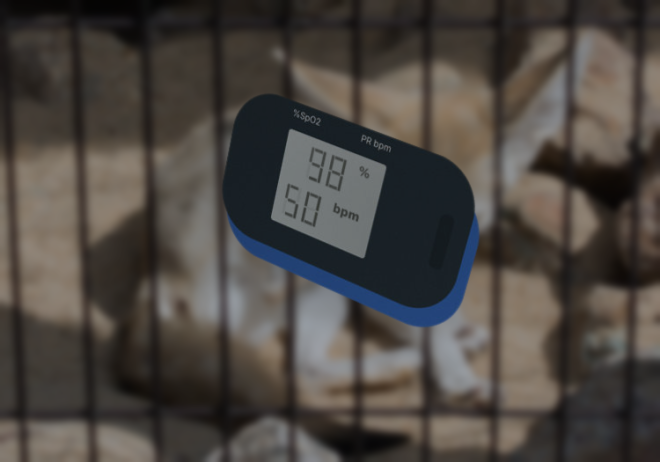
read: **50** bpm
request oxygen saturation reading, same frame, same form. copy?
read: **98** %
